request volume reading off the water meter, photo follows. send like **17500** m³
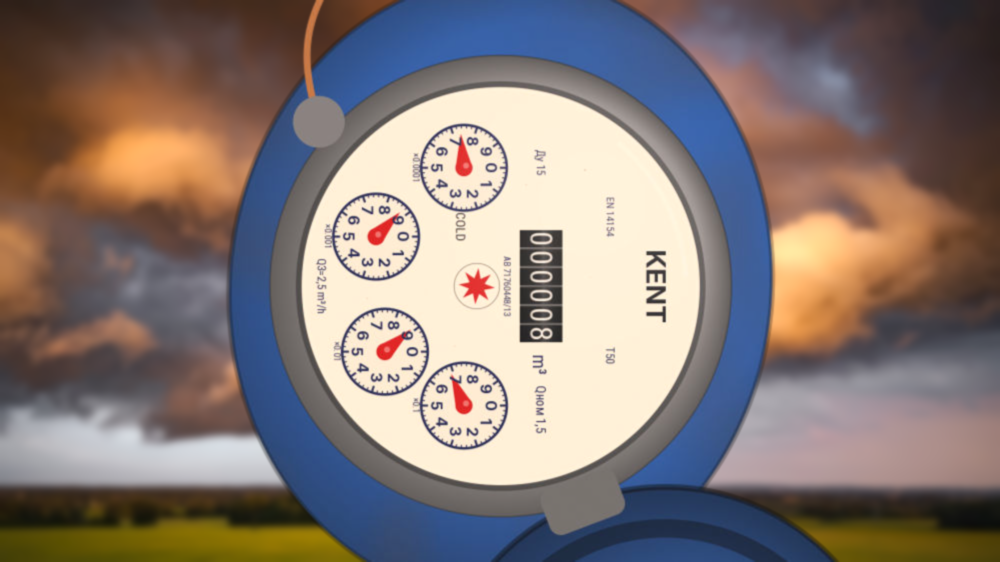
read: **8.6887** m³
